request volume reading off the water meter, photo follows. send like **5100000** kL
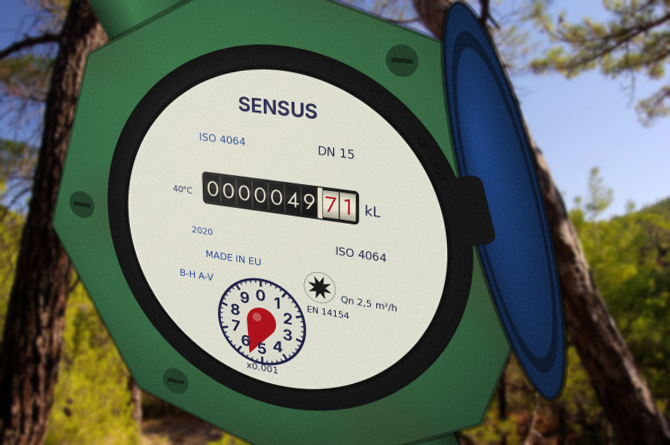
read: **49.715** kL
